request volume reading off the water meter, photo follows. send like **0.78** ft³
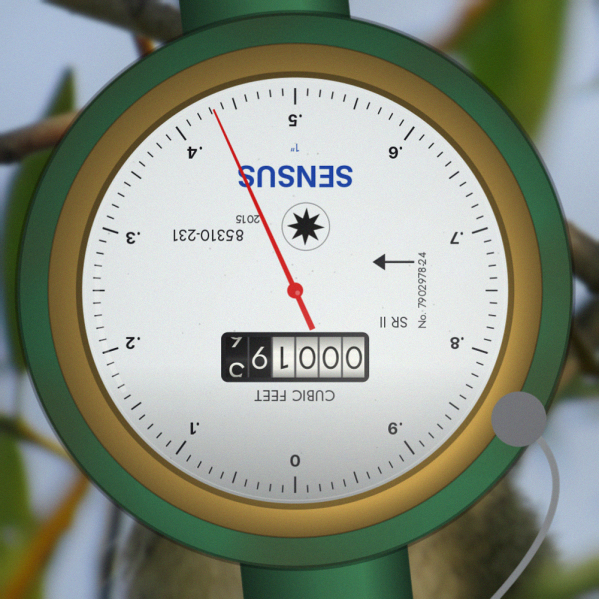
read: **195.43** ft³
